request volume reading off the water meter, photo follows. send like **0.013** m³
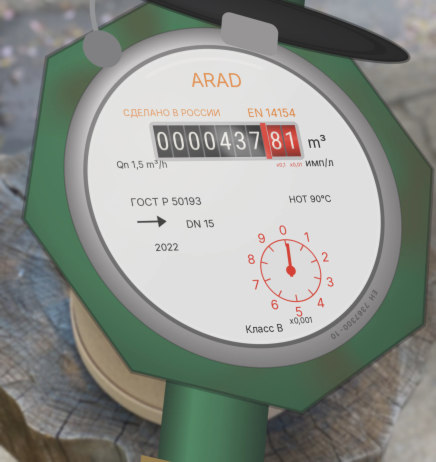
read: **437.810** m³
